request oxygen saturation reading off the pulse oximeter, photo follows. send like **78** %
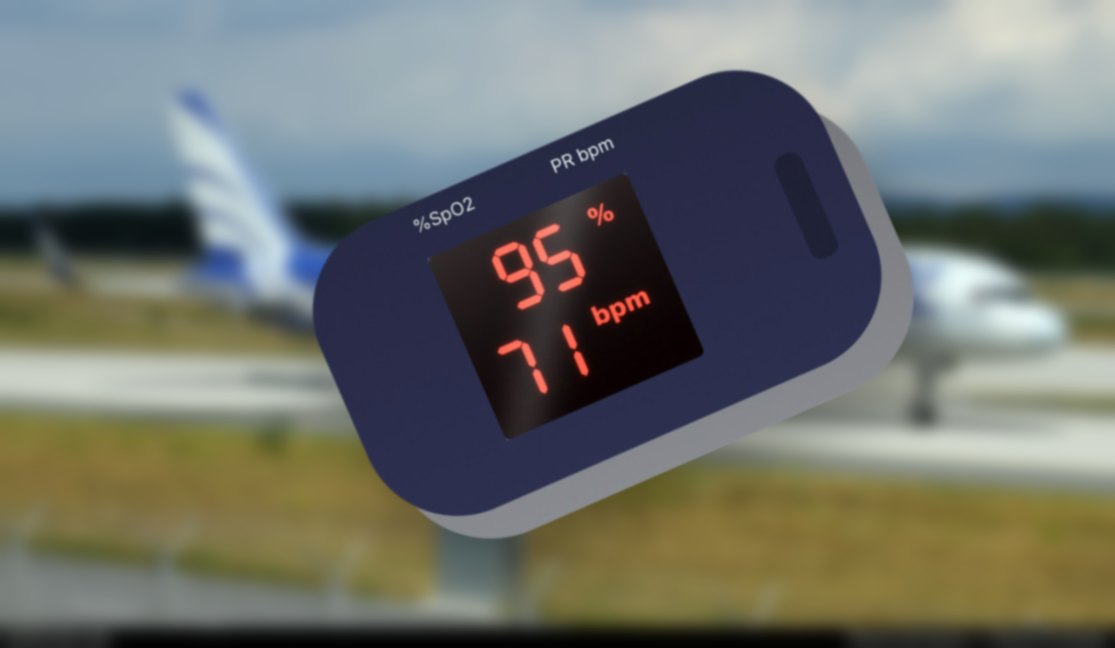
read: **95** %
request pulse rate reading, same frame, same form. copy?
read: **71** bpm
